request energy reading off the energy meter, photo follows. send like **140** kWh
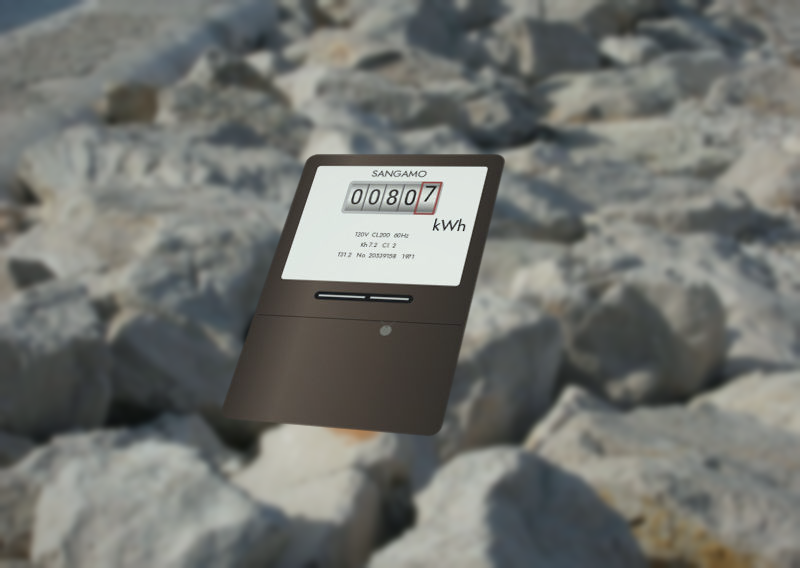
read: **80.7** kWh
